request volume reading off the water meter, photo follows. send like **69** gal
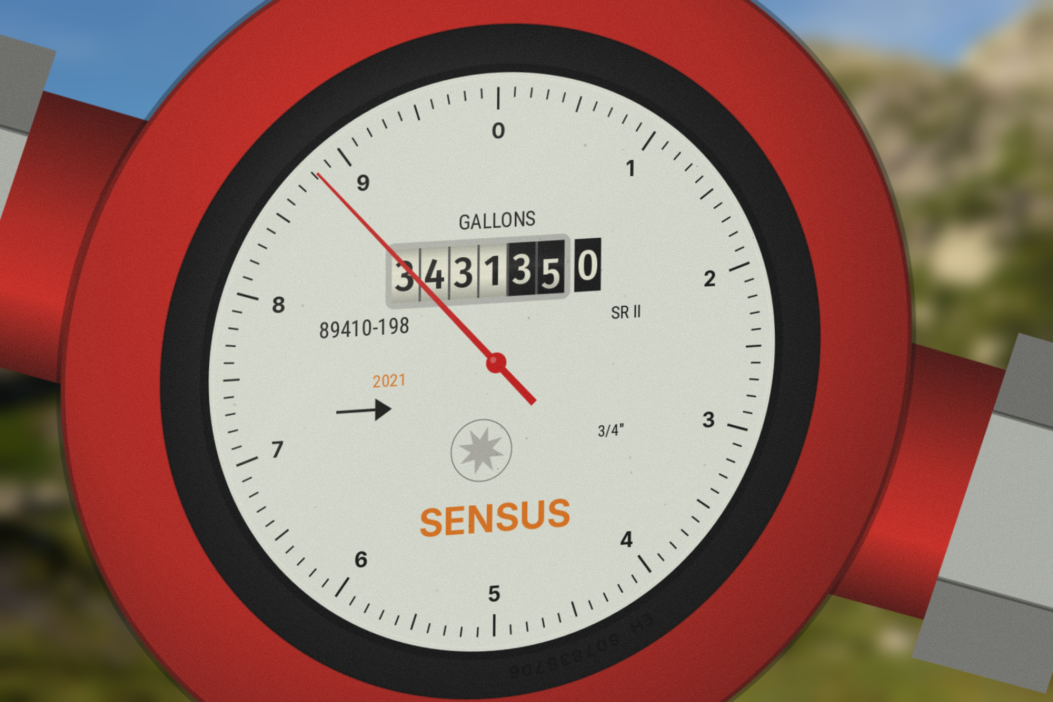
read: **3431348.8** gal
